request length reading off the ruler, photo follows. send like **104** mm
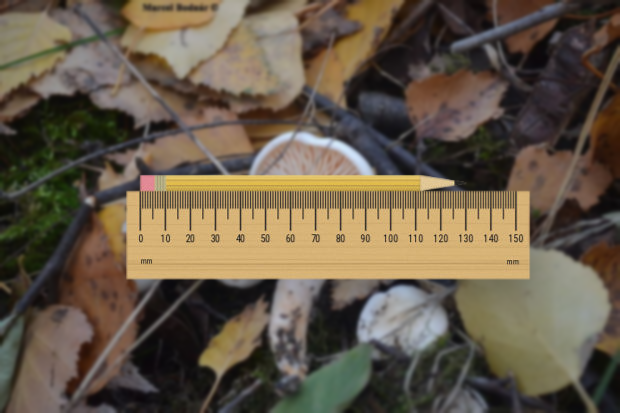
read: **130** mm
